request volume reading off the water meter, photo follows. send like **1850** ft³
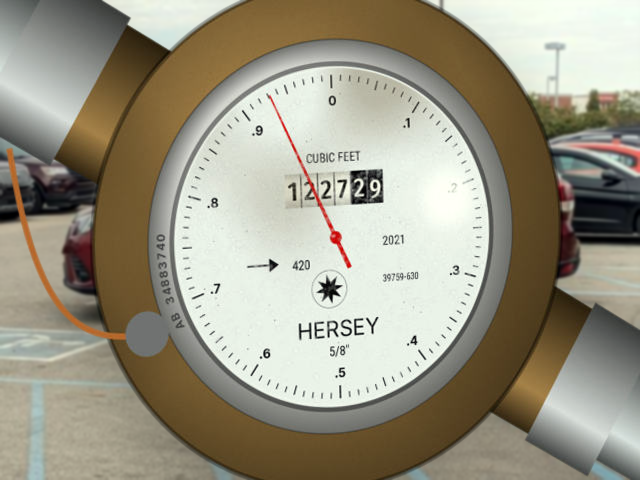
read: **122728.93** ft³
